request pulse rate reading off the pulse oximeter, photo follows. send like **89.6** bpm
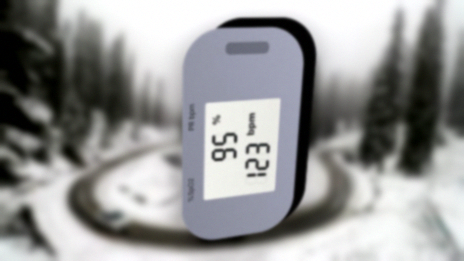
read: **123** bpm
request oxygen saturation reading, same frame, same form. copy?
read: **95** %
